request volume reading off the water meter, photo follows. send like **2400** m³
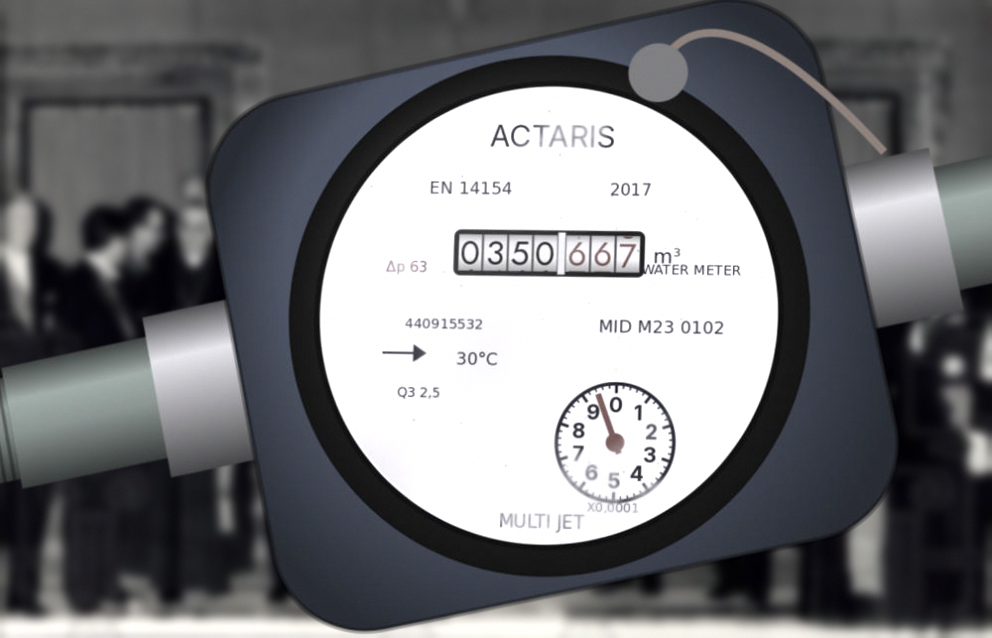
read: **350.6669** m³
